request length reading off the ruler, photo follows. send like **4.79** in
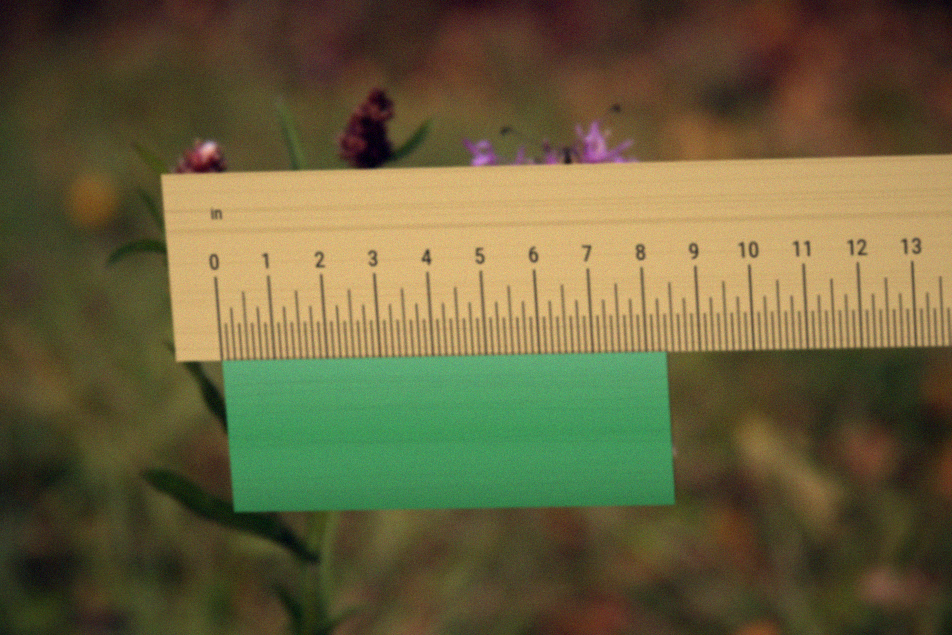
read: **8.375** in
